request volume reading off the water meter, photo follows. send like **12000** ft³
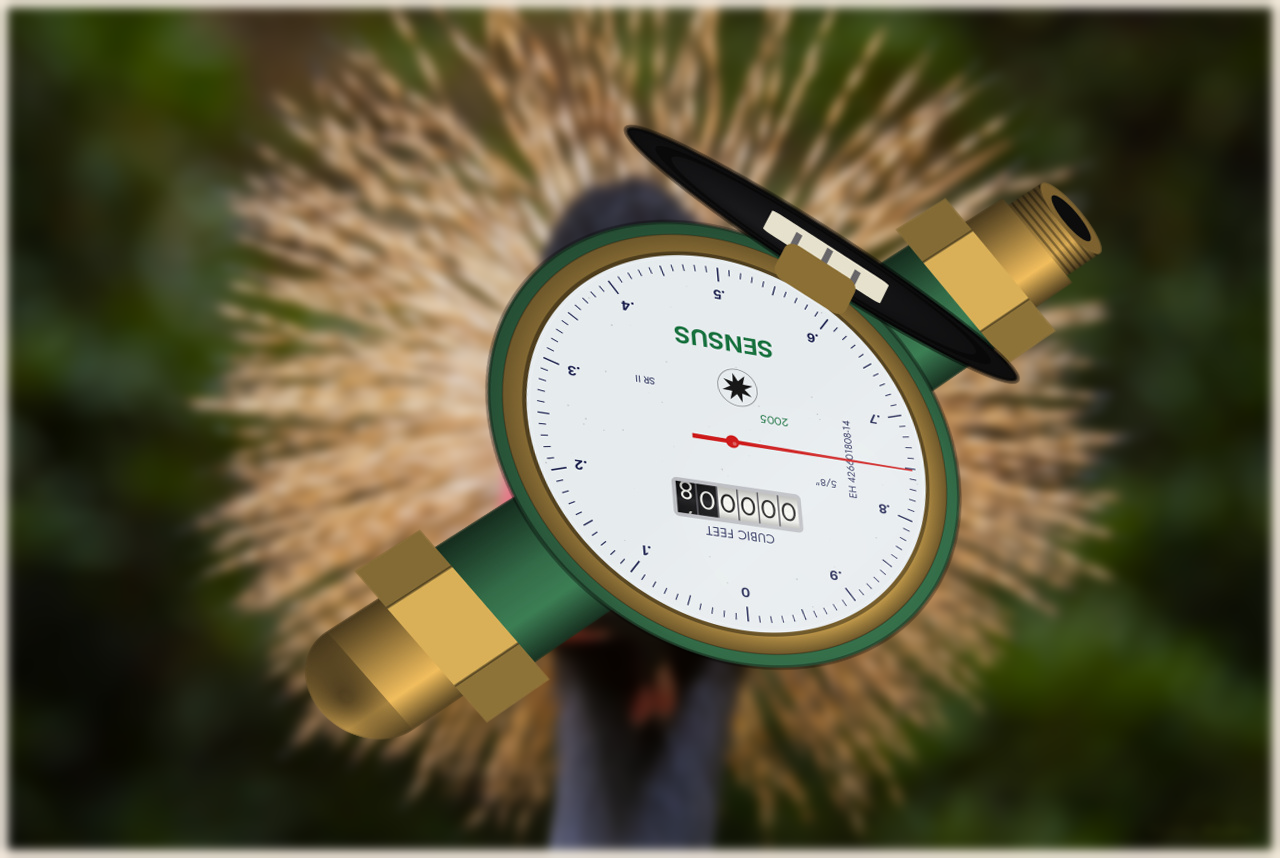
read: **7.75** ft³
